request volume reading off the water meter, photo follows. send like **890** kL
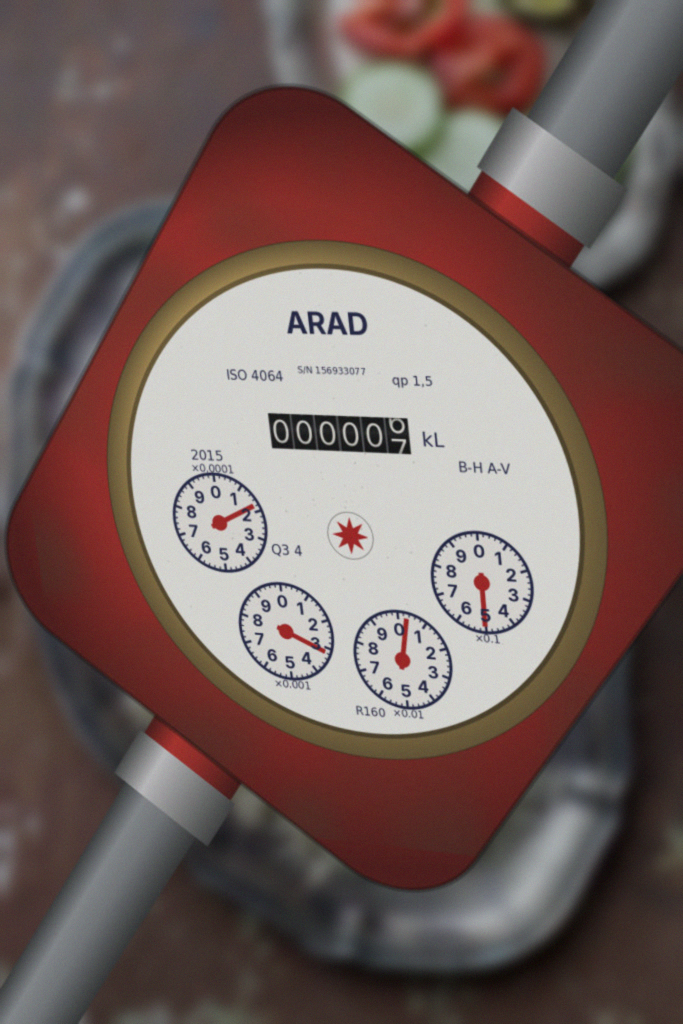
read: **6.5031** kL
